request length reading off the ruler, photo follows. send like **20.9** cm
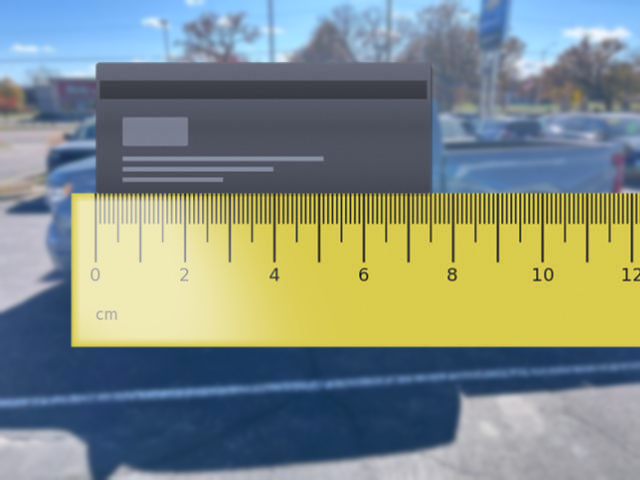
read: **7.5** cm
